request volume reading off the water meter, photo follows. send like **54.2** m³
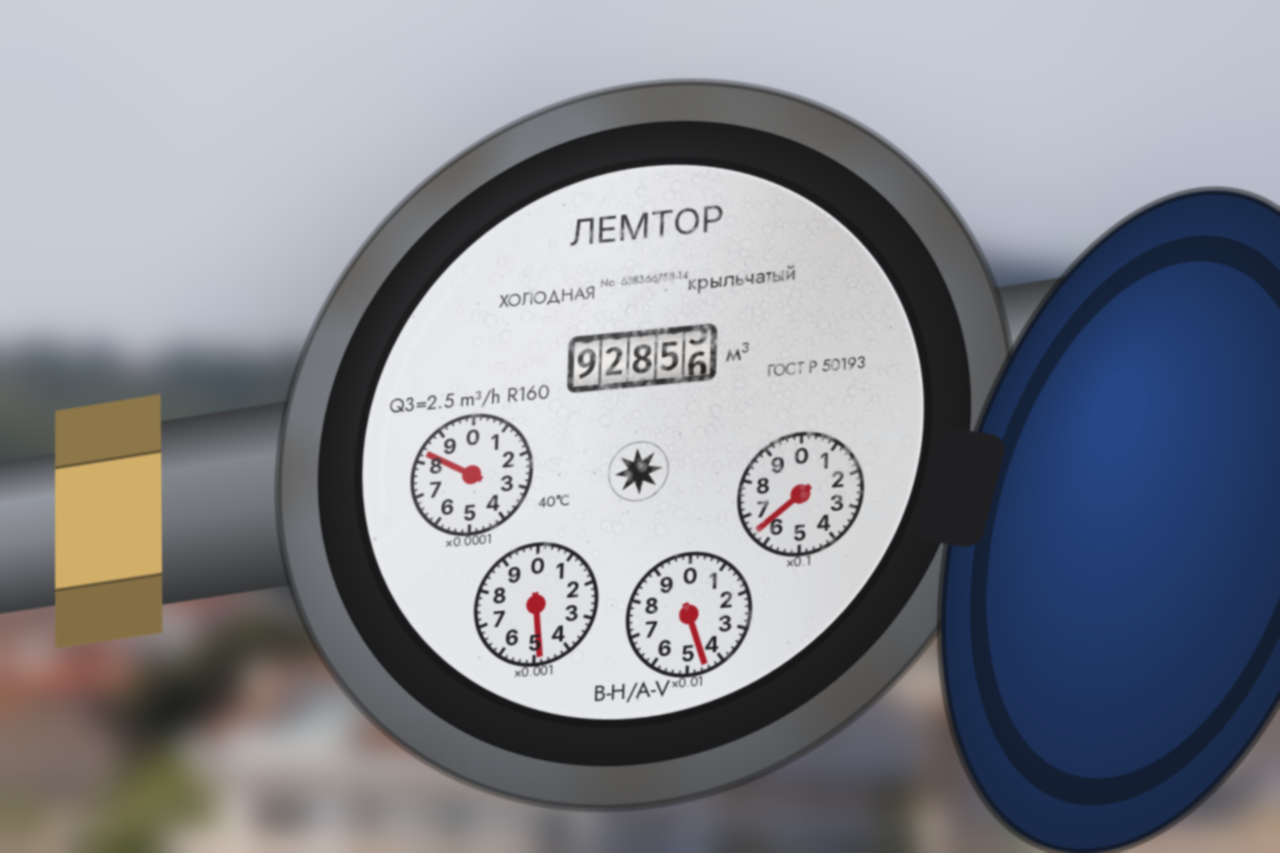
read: **92855.6448** m³
